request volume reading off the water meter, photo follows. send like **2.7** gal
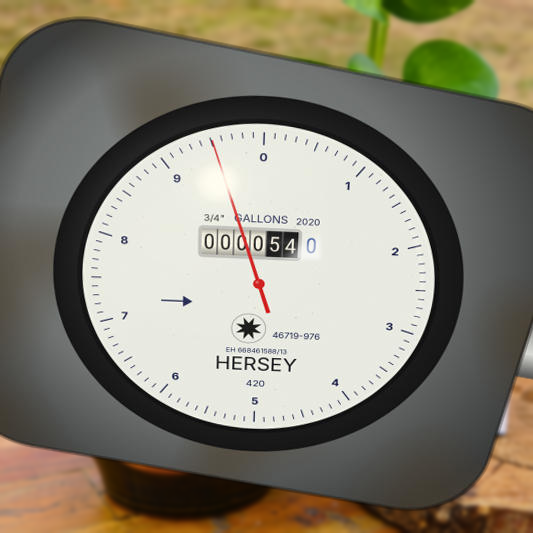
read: **539.5** gal
